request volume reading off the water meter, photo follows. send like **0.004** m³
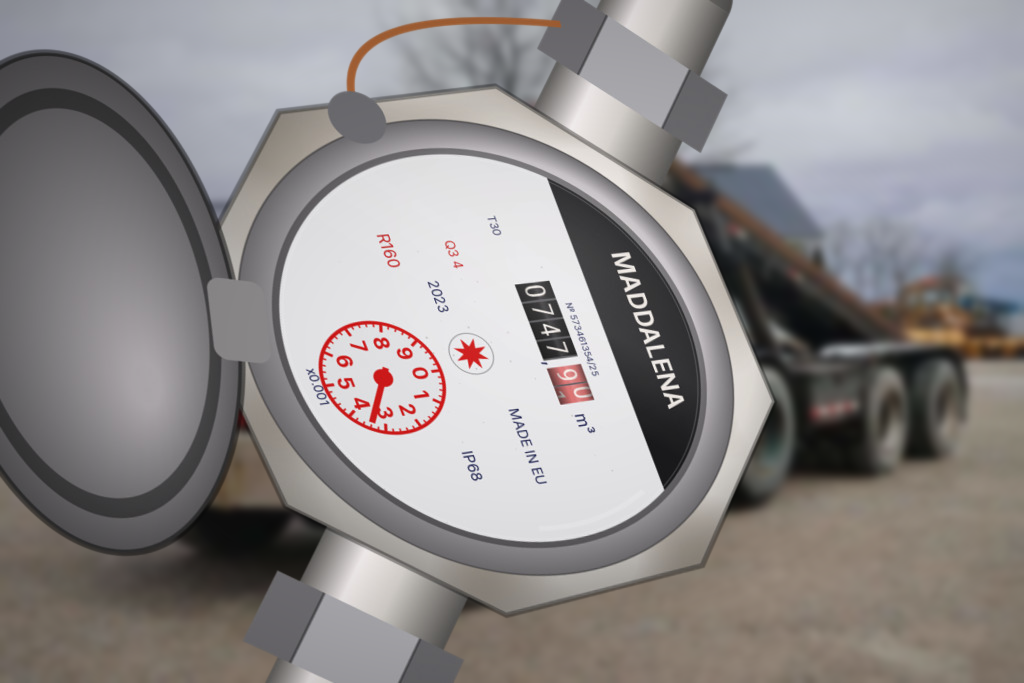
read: **747.903** m³
